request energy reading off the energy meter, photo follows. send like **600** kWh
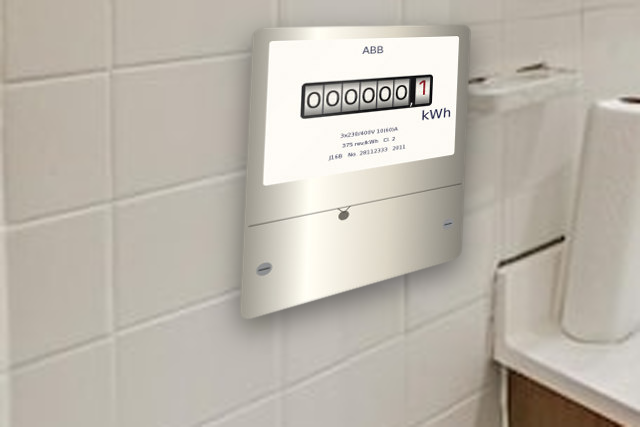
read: **0.1** kWh
